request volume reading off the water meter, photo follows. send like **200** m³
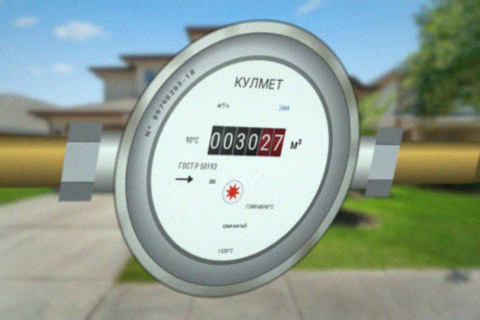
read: **30.27** m³
